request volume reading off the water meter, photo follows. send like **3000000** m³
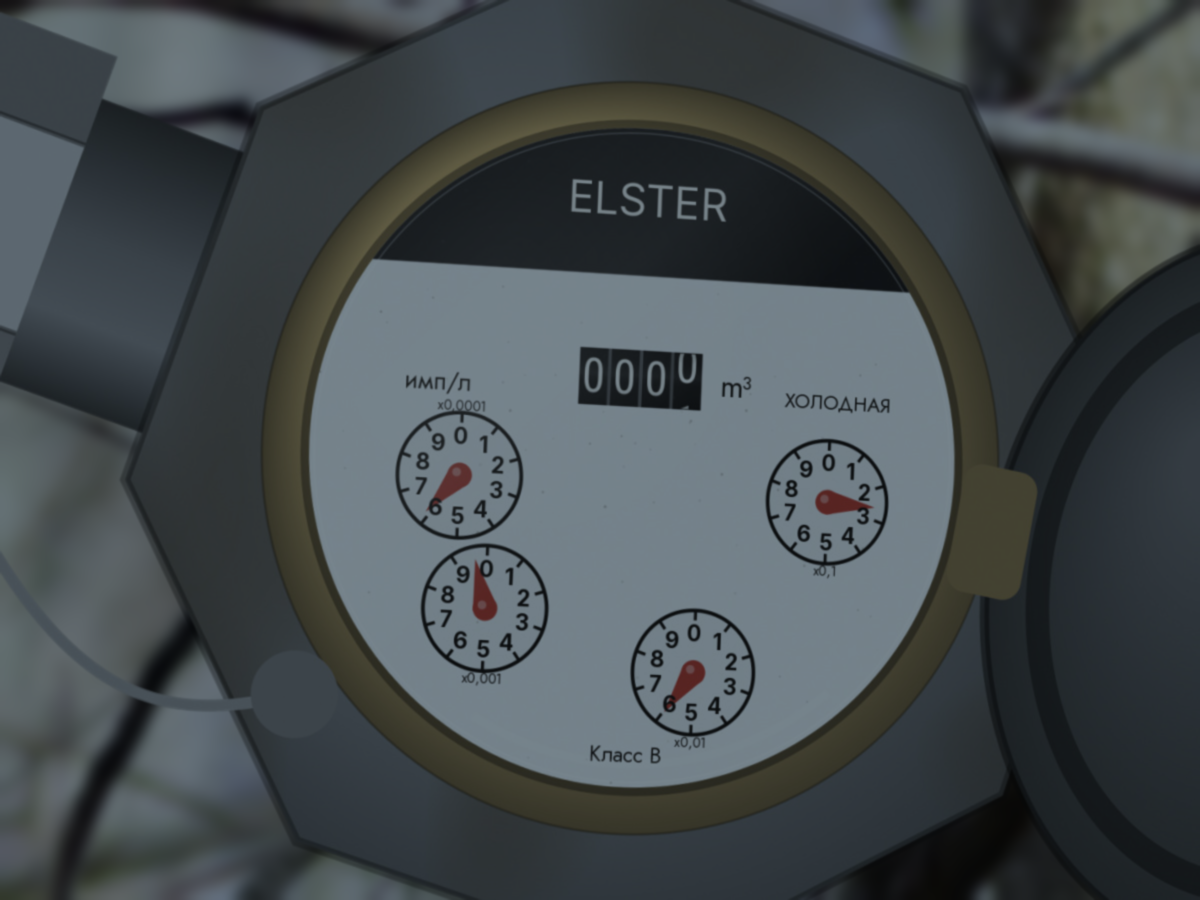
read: **0.2596** m³
